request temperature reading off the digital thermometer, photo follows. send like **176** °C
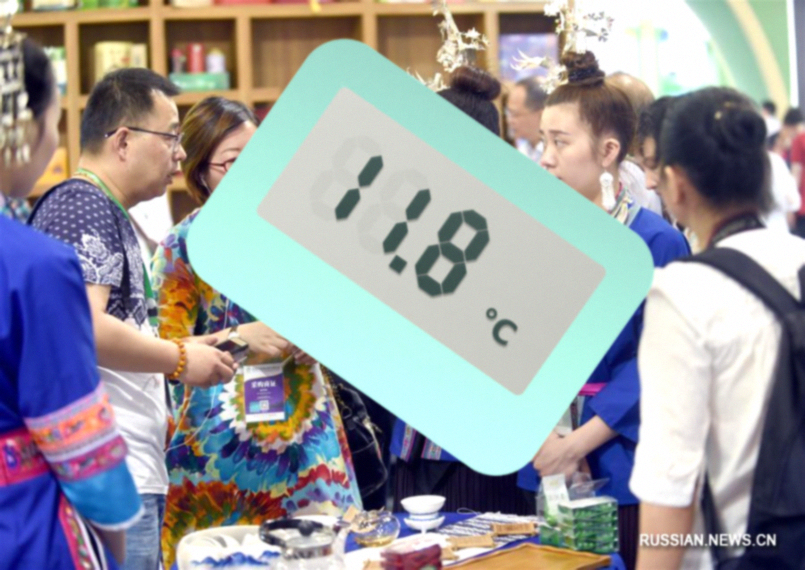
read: **11.8** °C
